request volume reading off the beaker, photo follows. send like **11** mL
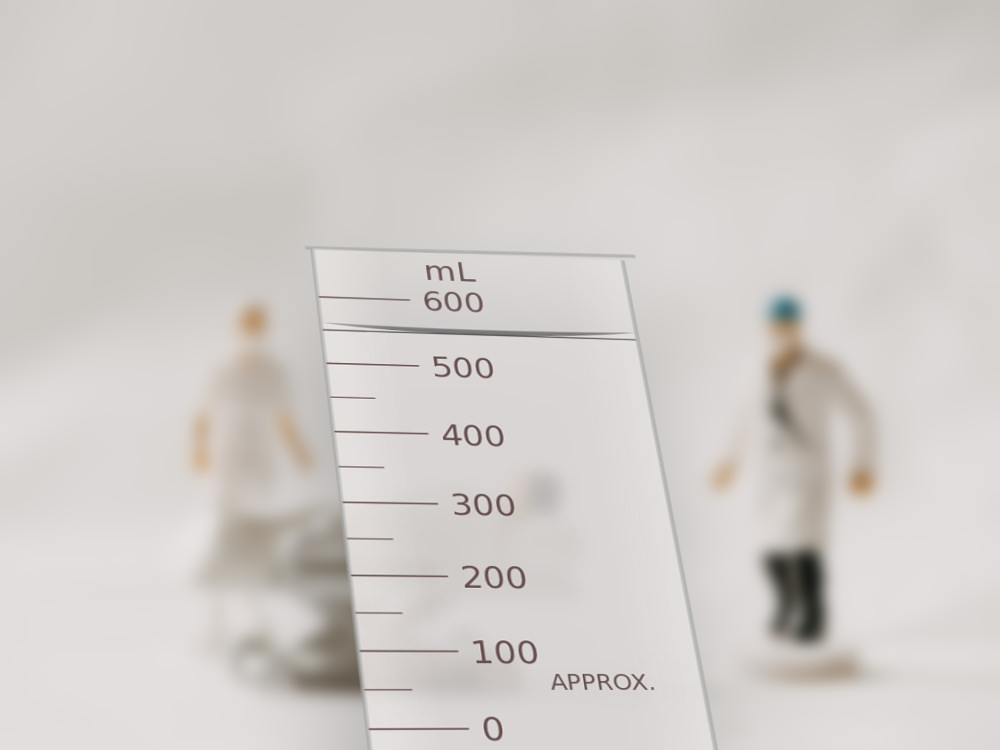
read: **550** mL
